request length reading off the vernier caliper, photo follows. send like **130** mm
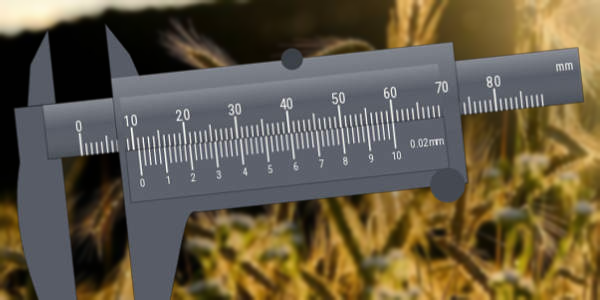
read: **11.0** mm
